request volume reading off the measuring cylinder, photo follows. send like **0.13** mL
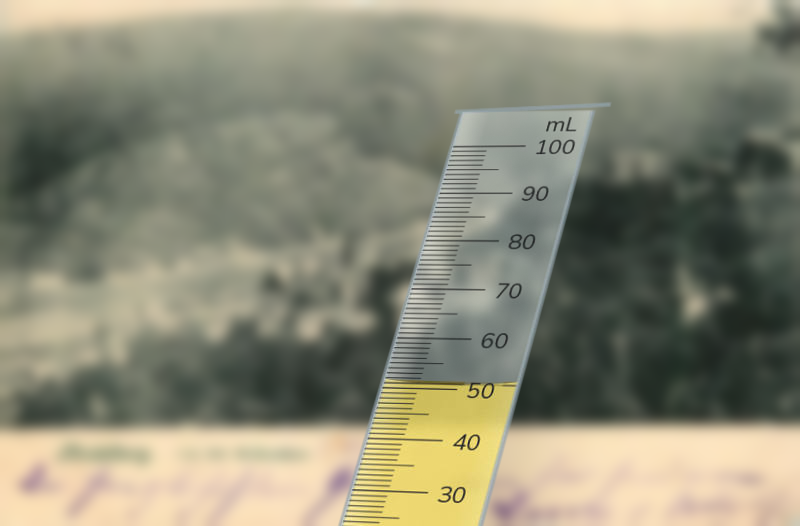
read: **51** mL
